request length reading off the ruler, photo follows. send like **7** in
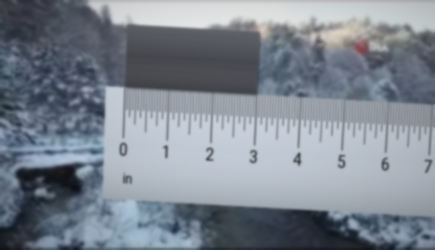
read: **3** in
